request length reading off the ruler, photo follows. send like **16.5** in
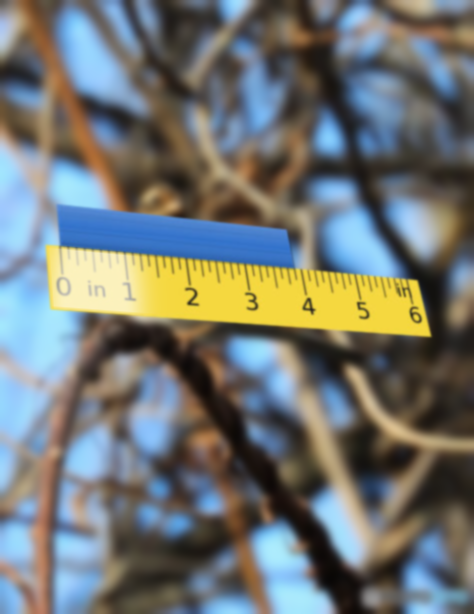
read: **3.875** in
